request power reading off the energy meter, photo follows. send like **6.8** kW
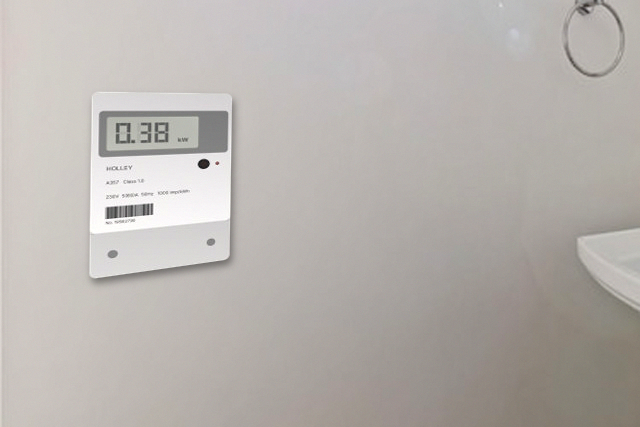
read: **0.38** kW
